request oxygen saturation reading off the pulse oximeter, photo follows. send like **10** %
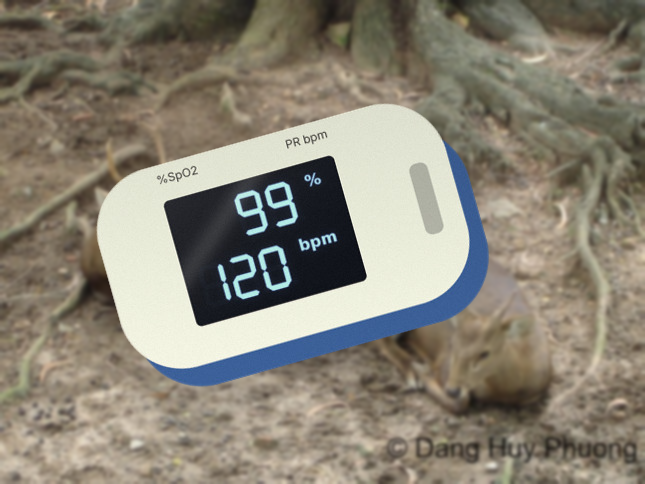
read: **99** %
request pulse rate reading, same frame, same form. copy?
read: **120** bpm
